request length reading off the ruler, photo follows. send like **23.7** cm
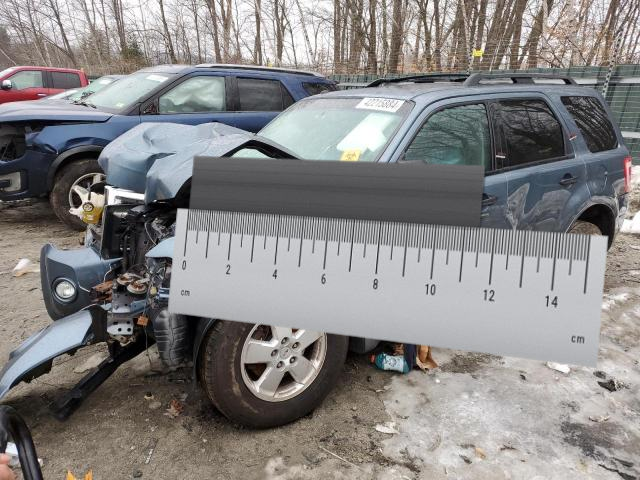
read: **11.5** cm
